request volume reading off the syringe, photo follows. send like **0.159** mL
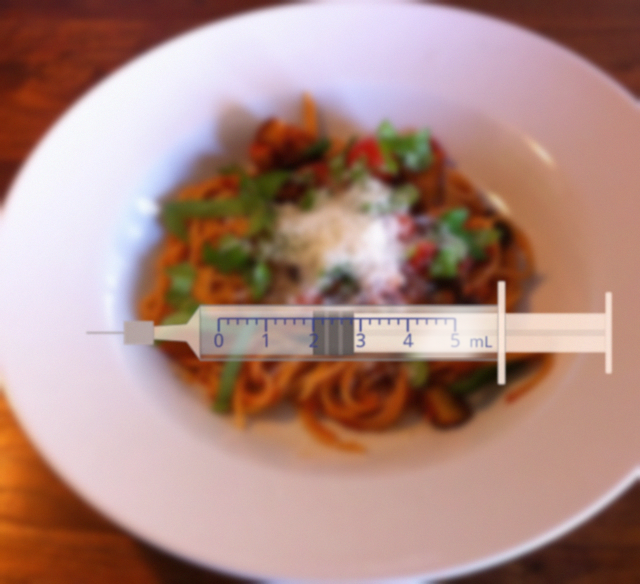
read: **2** mL
